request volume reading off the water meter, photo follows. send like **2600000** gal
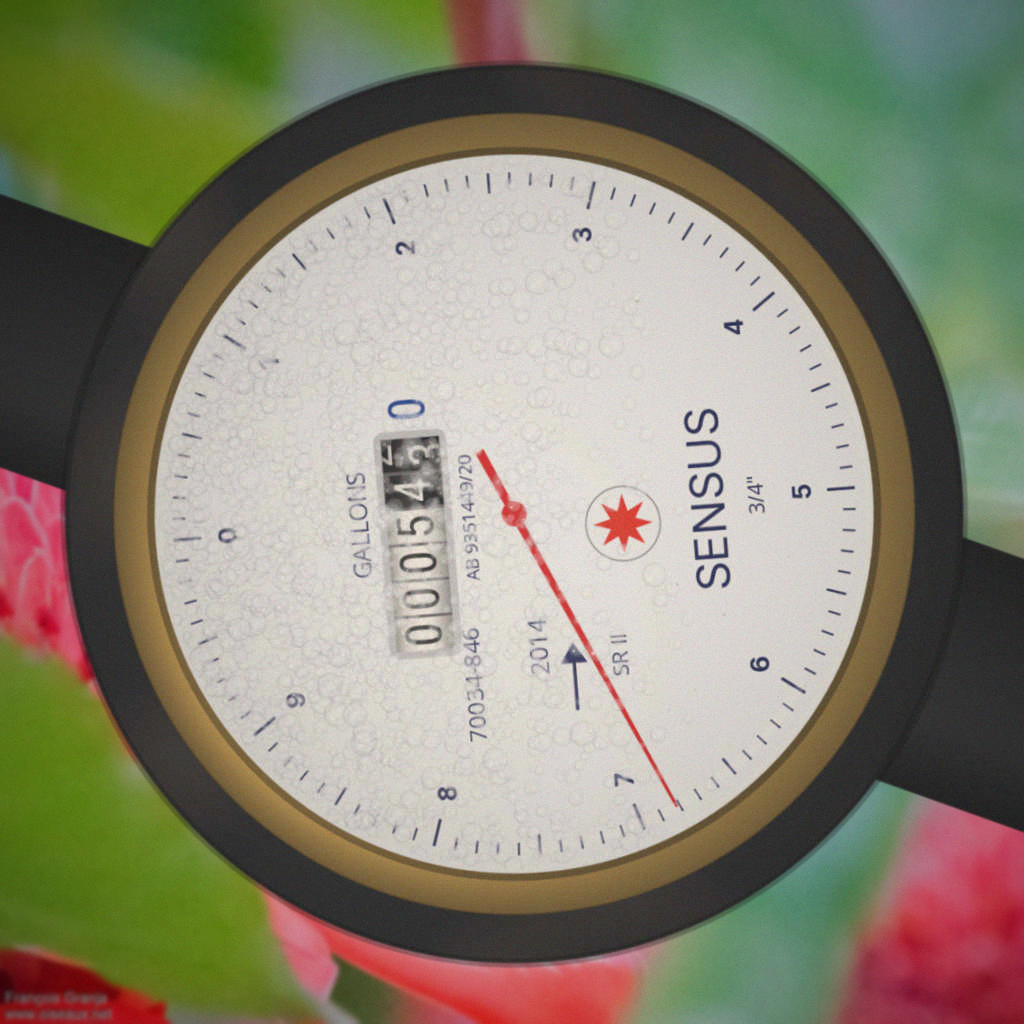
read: **5426.8** gal
